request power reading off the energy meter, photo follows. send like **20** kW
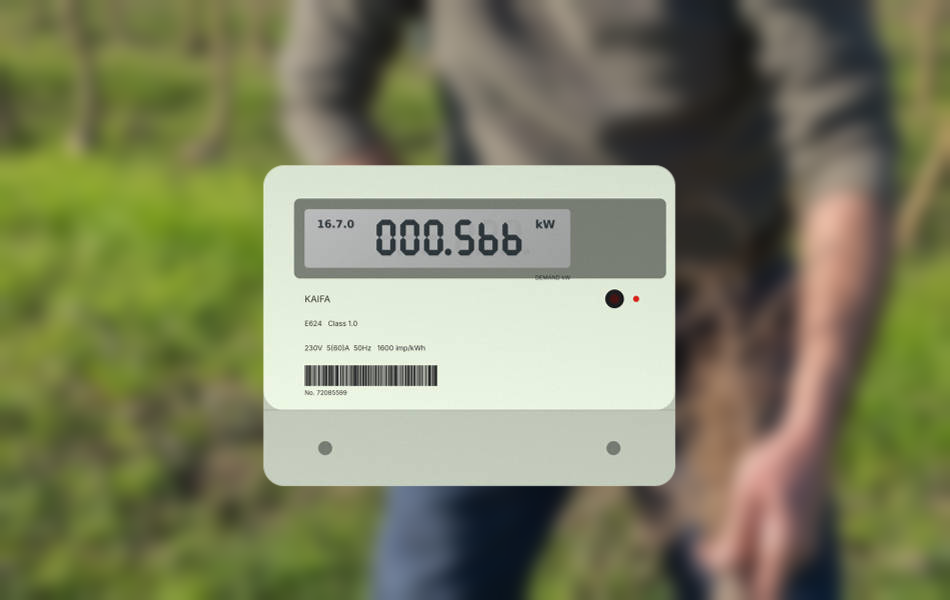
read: **0.566** kW
